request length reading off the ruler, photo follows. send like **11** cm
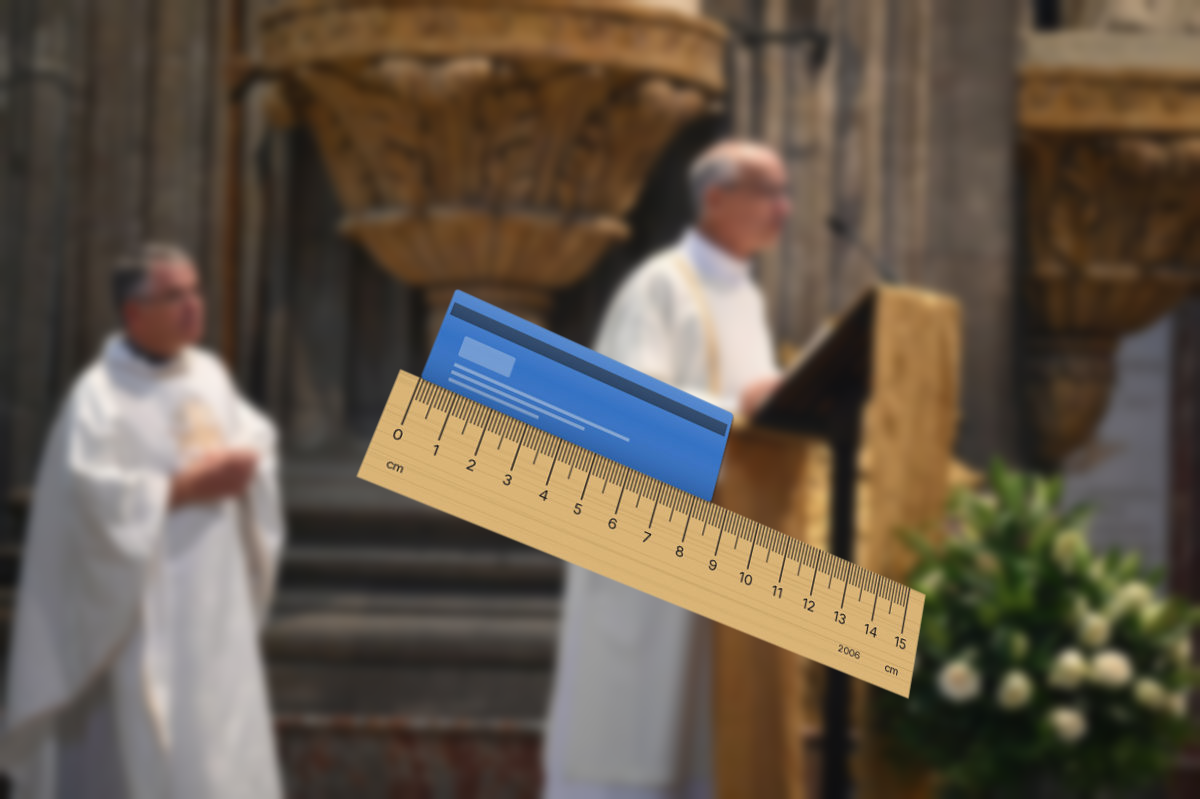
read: **8.5** cm
